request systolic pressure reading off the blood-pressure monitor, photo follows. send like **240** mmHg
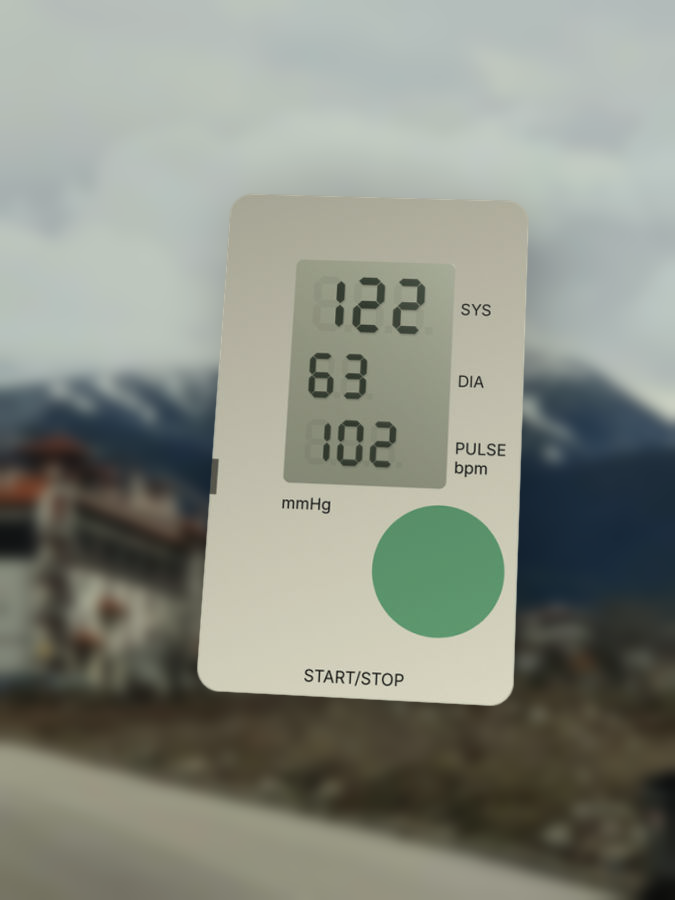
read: **122** mmHg
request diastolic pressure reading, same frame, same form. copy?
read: **63** mmHg
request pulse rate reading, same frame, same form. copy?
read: **102** bpm
